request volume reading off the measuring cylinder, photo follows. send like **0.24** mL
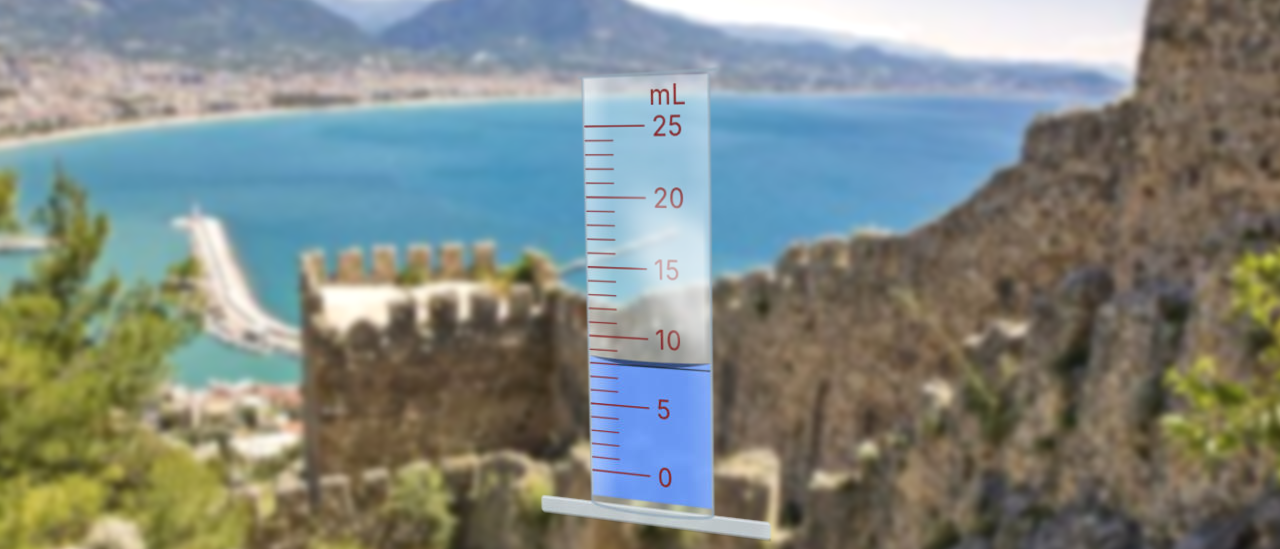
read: **8** mL
